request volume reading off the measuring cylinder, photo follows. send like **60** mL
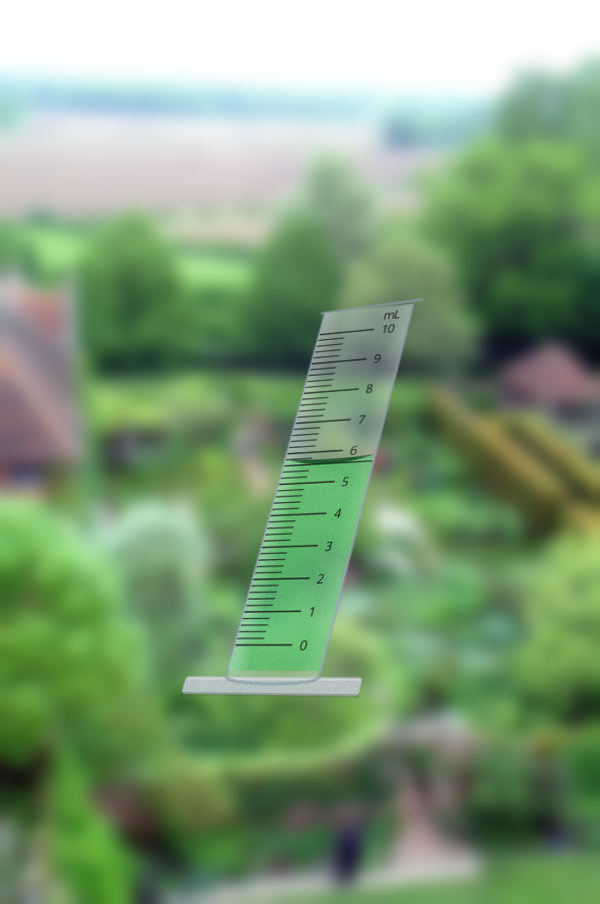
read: **5.6** mL
